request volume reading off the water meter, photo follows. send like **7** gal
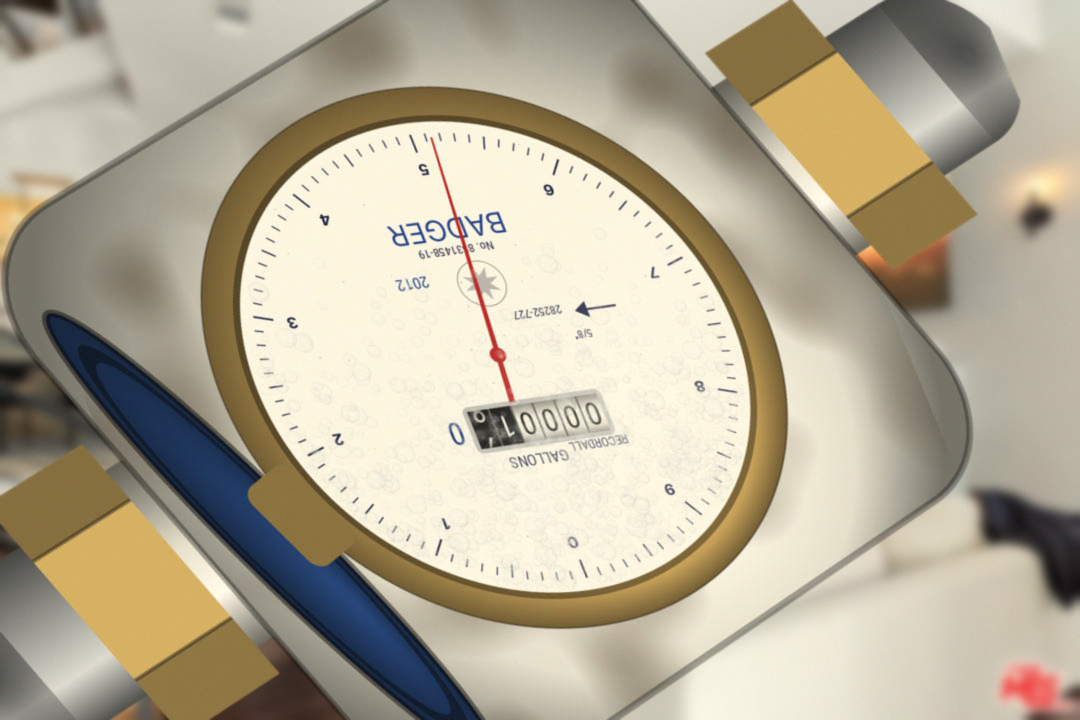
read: **175.1** gal
